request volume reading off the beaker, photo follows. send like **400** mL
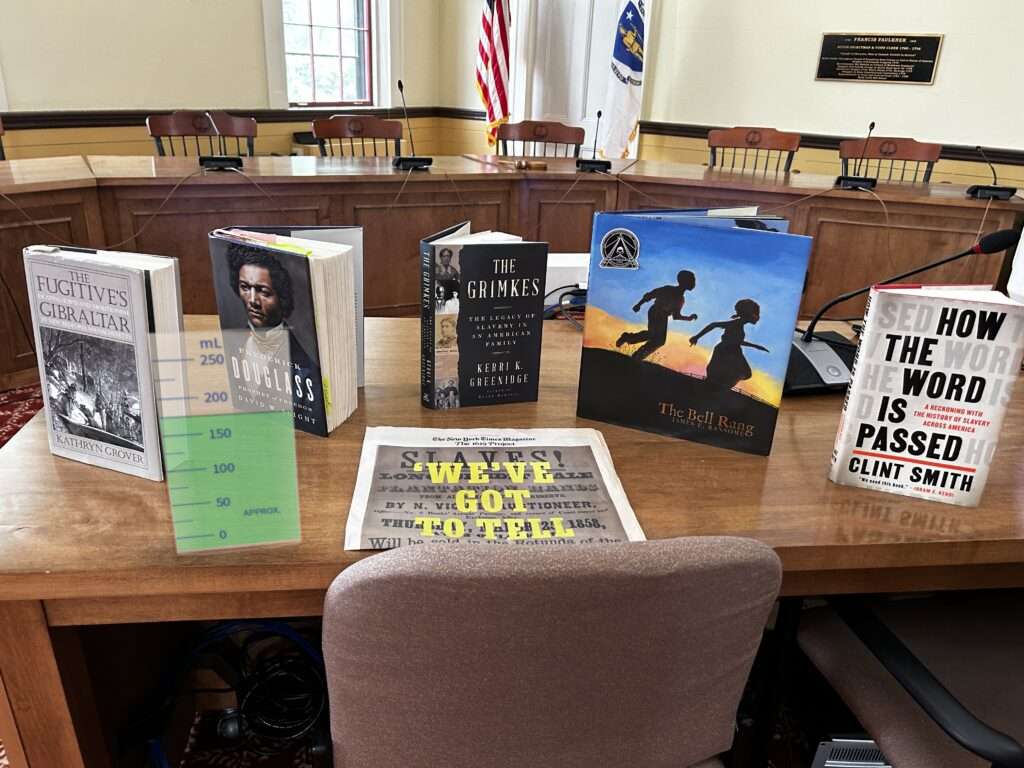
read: **175** mL
